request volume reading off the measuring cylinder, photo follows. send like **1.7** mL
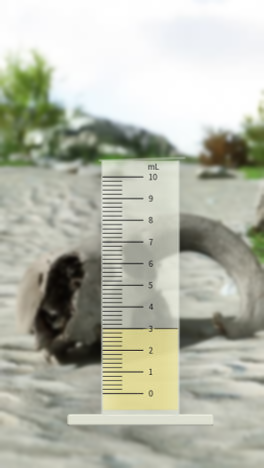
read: **3** mL
